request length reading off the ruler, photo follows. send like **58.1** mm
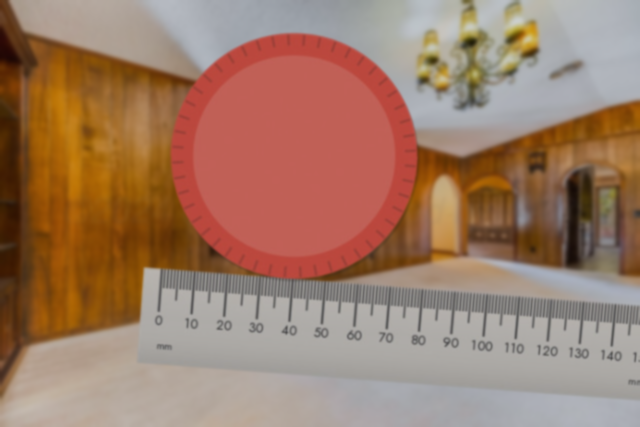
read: **75** mm
